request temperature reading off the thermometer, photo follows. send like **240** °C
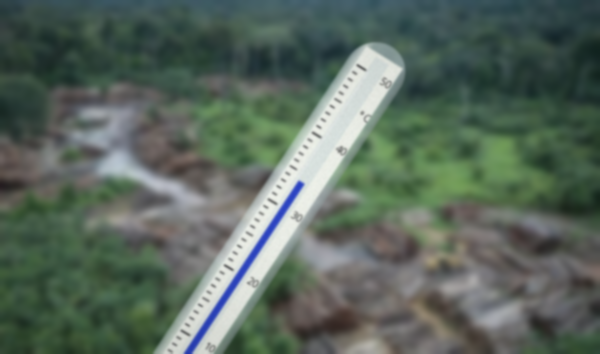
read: **34** °C
